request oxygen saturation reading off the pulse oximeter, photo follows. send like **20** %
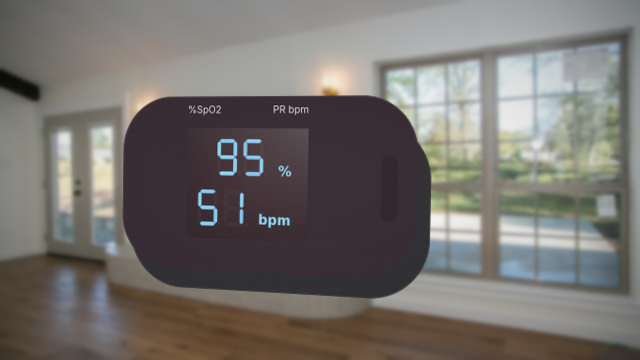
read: **95** %
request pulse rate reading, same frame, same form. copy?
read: **51** bpm
